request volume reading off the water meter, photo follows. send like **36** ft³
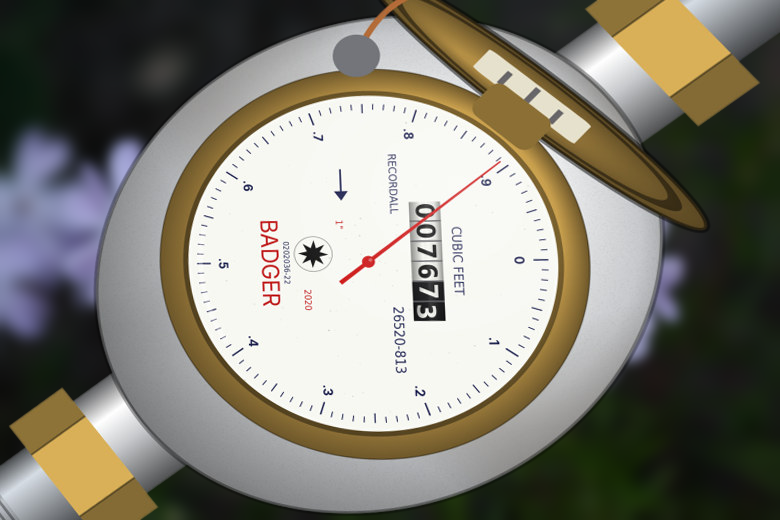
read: **7672.89** ft³
